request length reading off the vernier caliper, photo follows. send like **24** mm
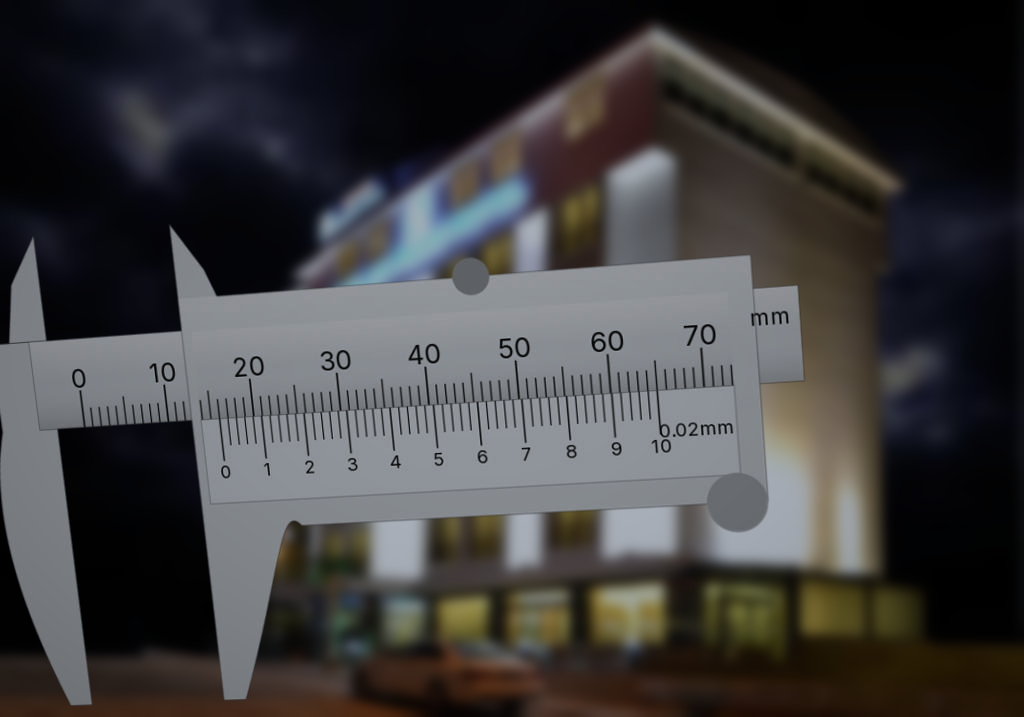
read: **16.0** mm
